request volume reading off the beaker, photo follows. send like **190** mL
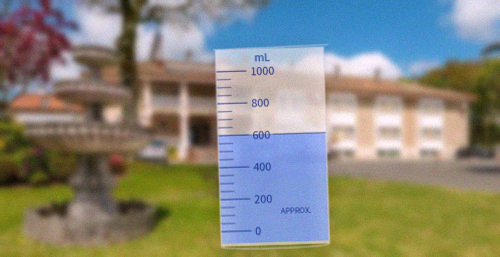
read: **600** mL
